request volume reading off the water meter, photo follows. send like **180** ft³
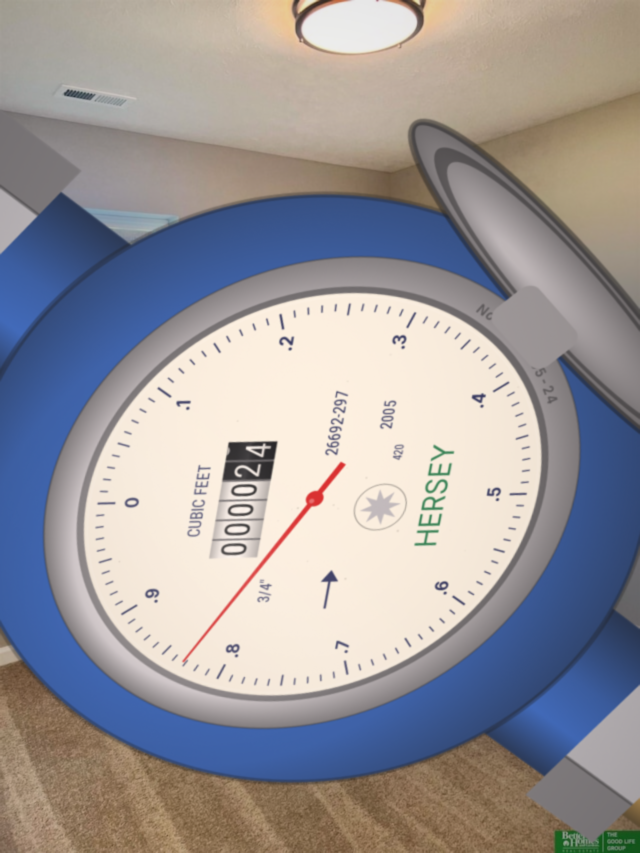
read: **23.83** ft³
